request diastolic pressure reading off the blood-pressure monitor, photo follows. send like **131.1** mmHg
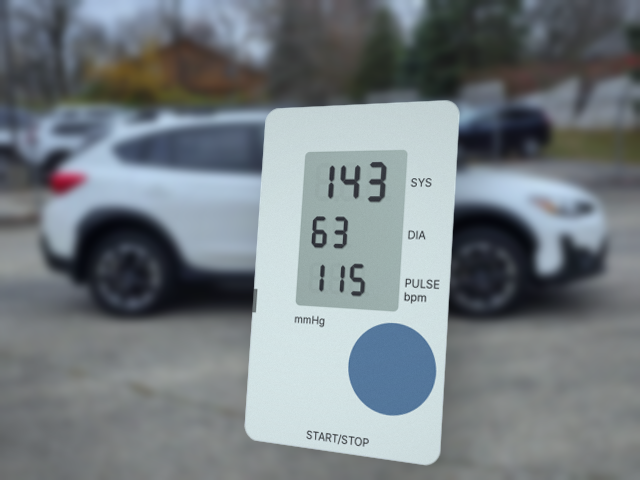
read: **63** mmHg
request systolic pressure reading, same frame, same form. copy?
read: **143** mmHg
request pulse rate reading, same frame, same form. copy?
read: **115** bpm
